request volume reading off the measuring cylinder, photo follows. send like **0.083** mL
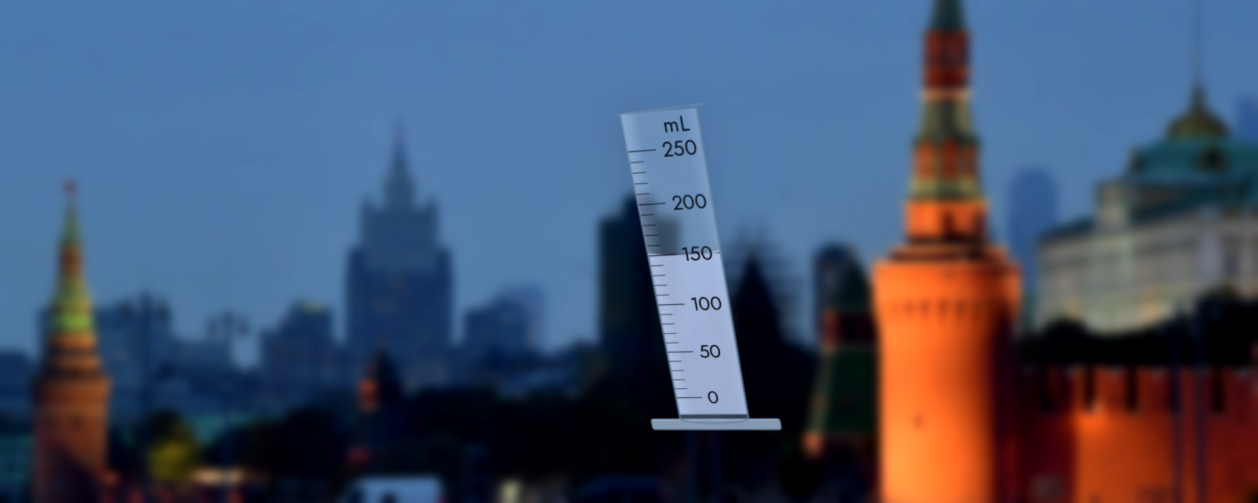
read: **150** mL
